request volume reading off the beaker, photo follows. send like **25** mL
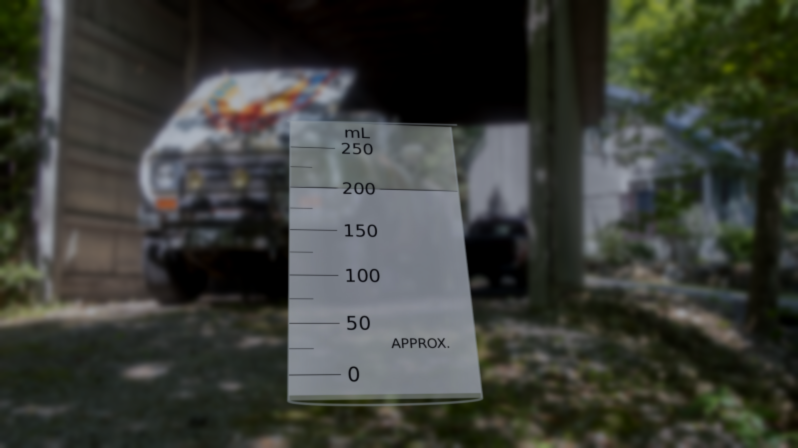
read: **200** mL
